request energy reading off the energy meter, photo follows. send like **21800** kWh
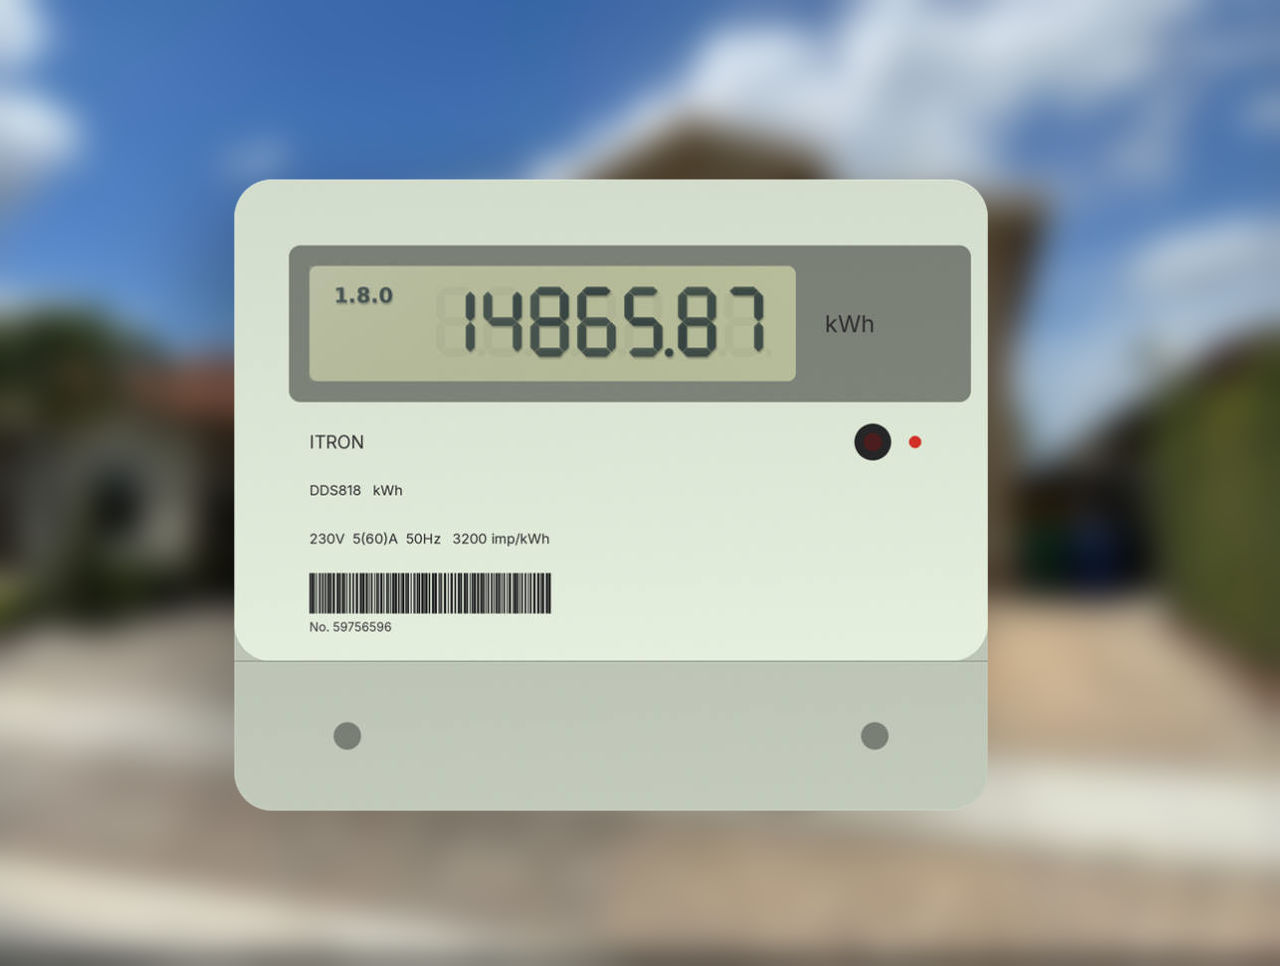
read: **14865.87** kWh
